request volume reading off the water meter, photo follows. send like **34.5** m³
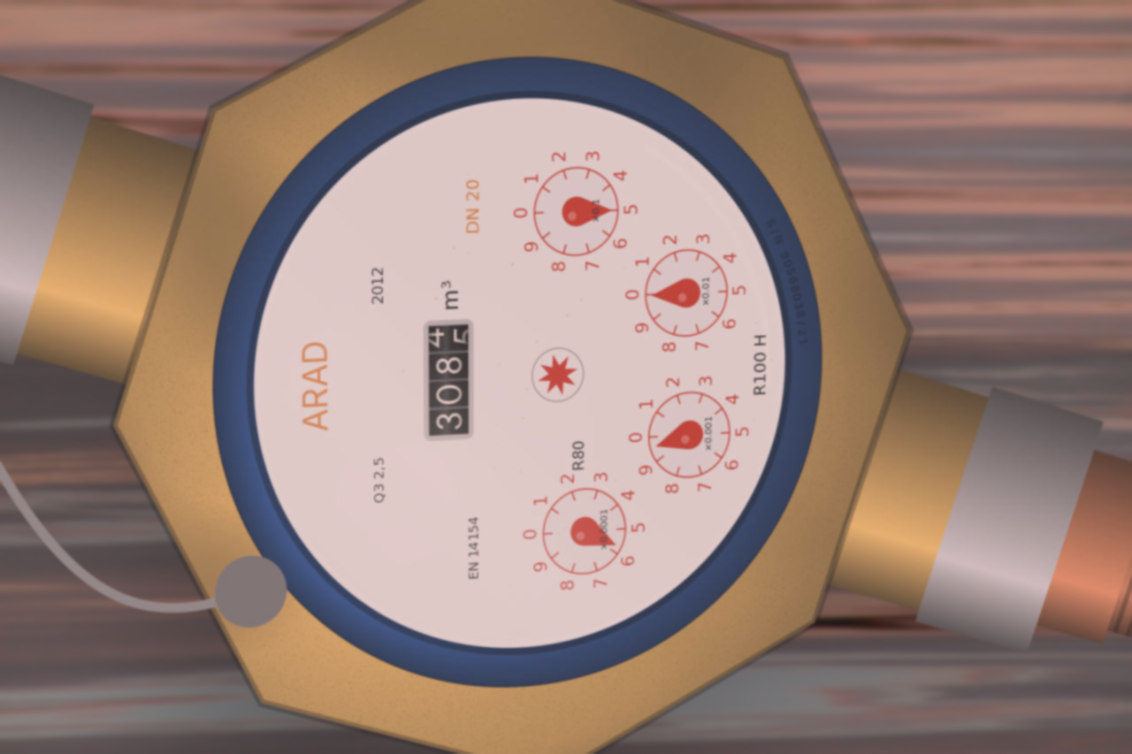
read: **3084.4995** m³
